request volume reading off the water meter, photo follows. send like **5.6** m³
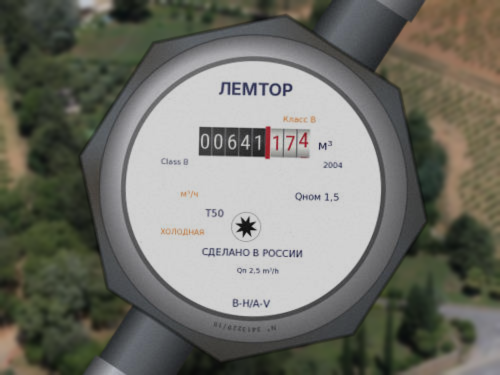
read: **641.174** m³
